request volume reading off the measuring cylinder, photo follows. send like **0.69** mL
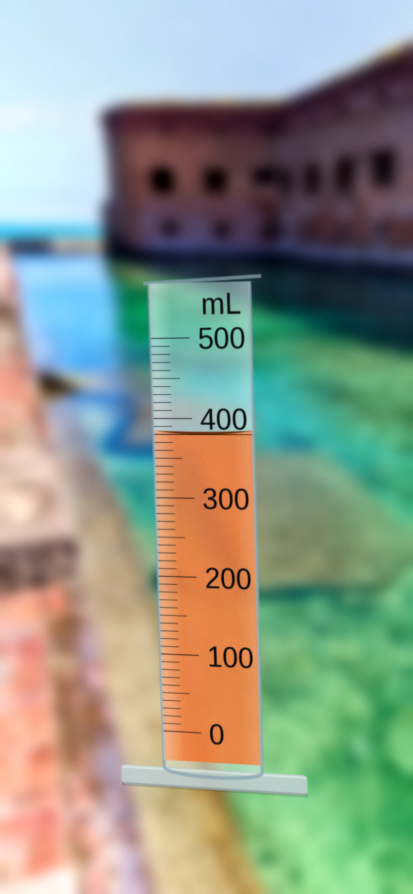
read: **380** mL
